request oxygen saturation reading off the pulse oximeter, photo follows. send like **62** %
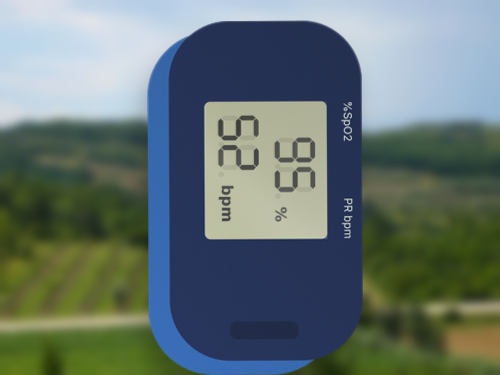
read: **95** %
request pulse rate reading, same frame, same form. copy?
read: **52** bpm
